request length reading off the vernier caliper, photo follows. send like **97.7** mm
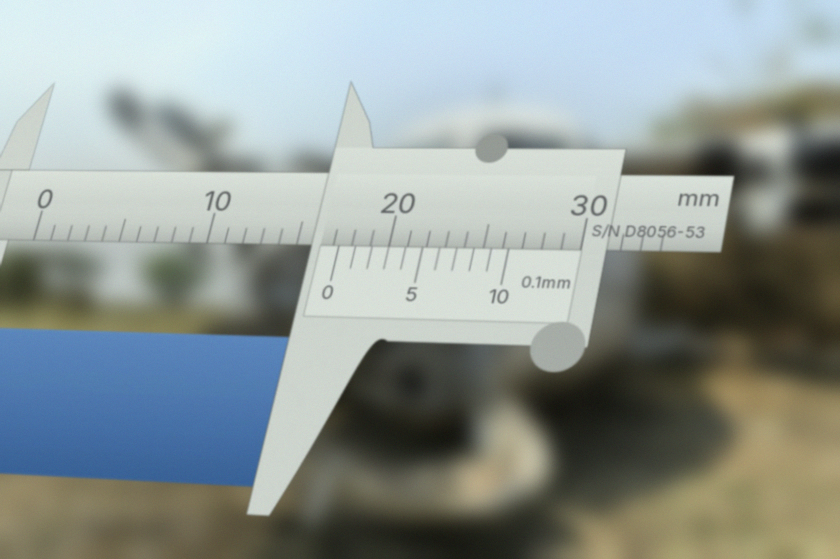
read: **17.3** mm
